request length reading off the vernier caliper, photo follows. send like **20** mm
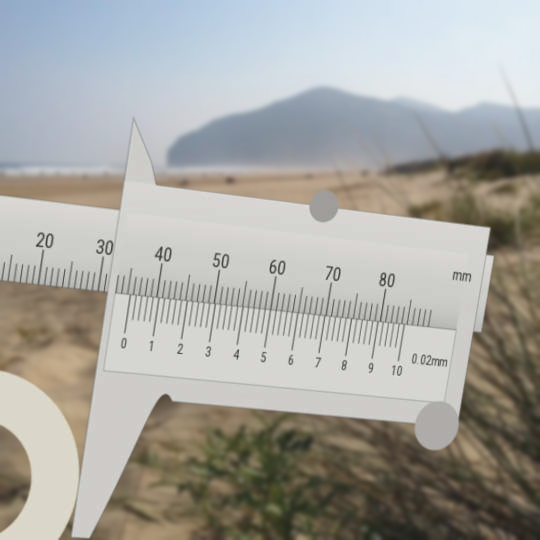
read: **35.5** mm
